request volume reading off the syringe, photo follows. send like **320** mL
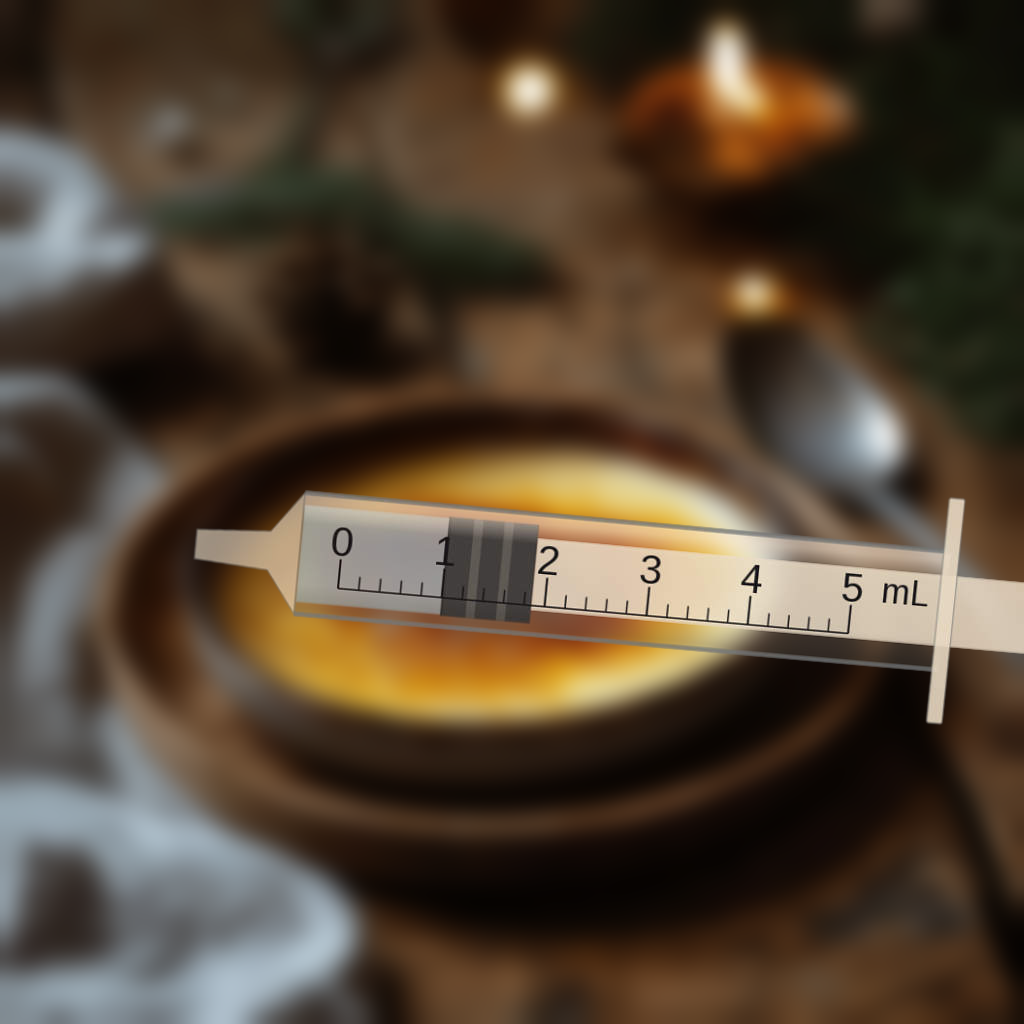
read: **1** mL
